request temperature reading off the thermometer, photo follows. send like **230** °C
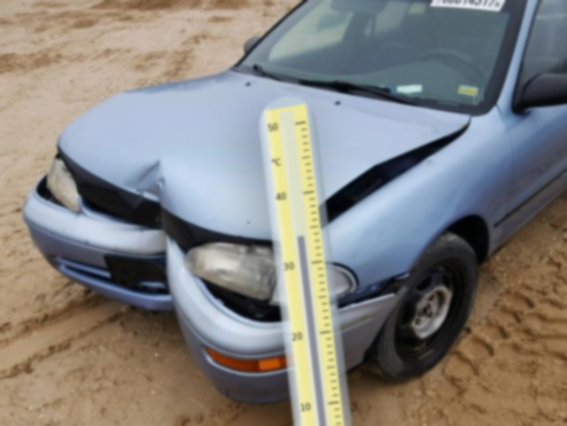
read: **34** °C
